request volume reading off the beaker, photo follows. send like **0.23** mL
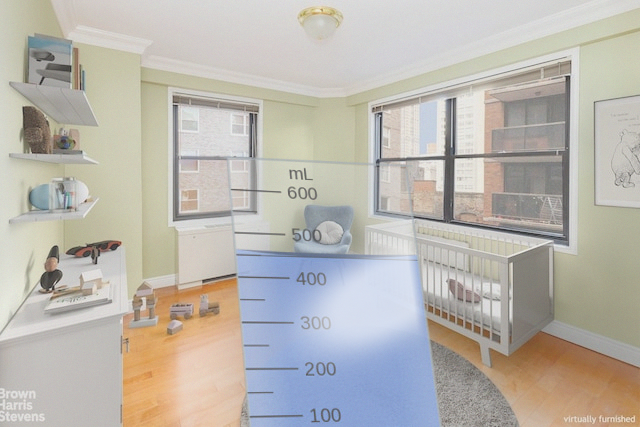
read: **450** mL
